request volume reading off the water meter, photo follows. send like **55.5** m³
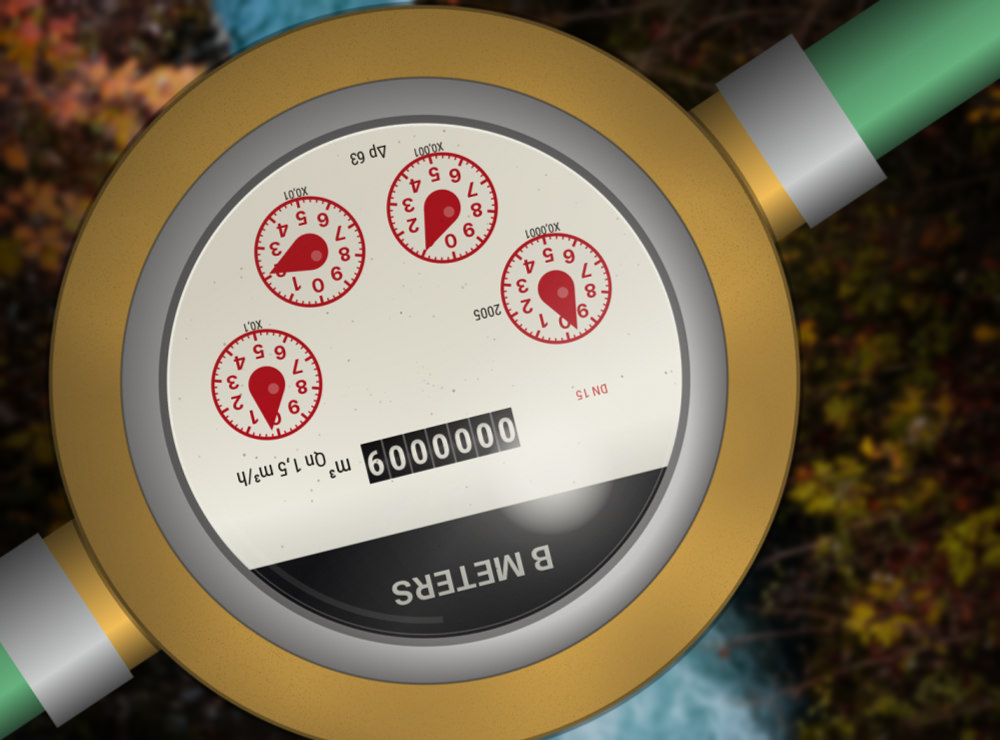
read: **9.0209** m³
